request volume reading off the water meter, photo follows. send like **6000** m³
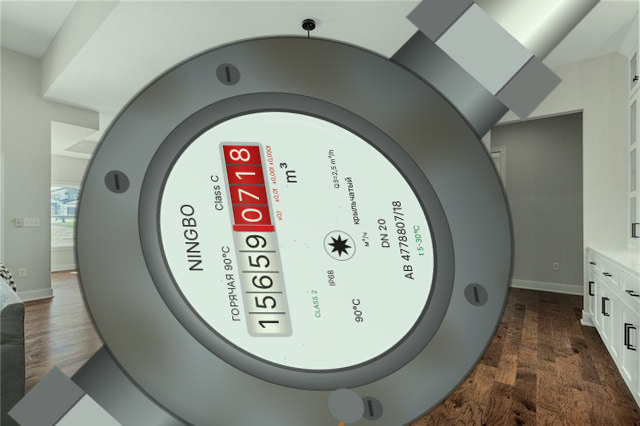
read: **15659.0718** m³
